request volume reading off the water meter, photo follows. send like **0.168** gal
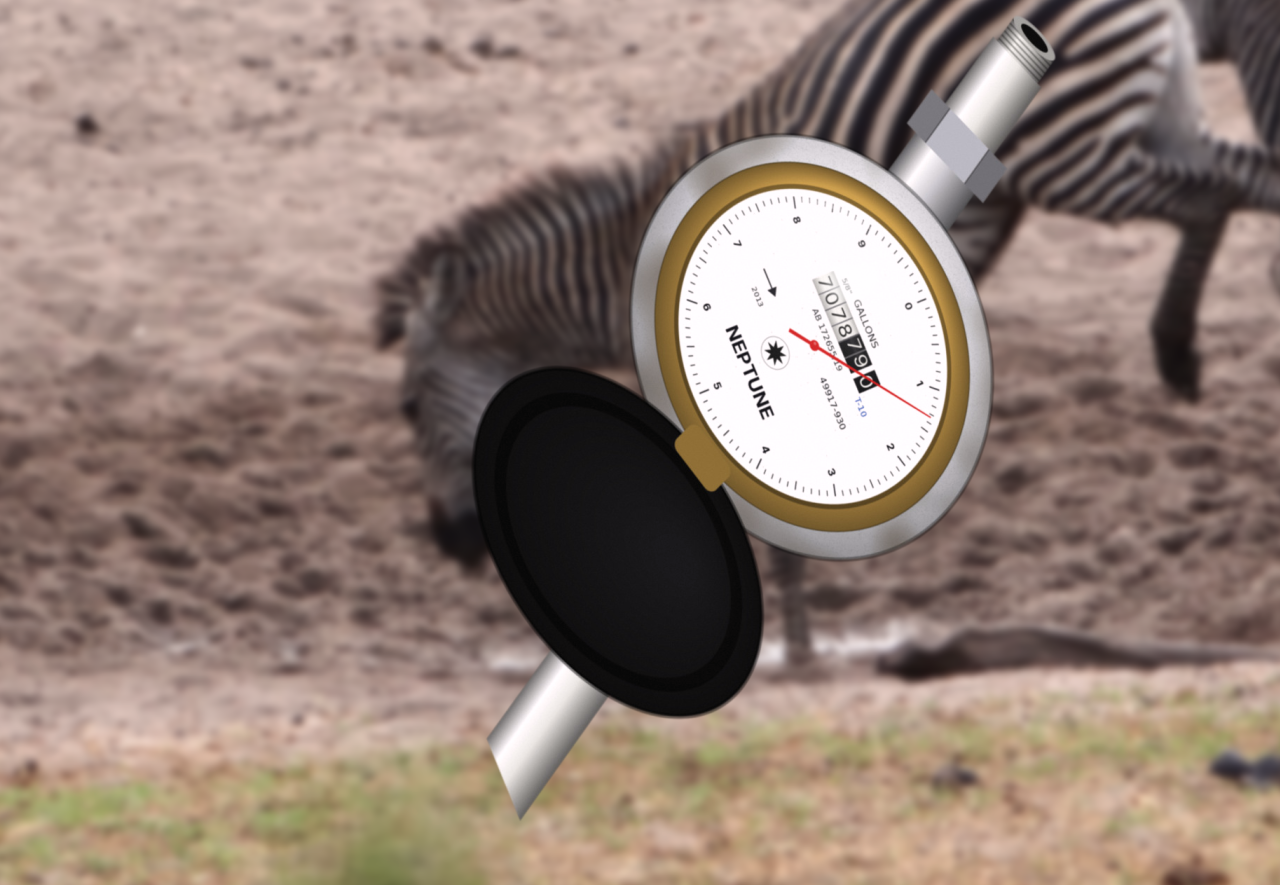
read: **7078791.3** gal
